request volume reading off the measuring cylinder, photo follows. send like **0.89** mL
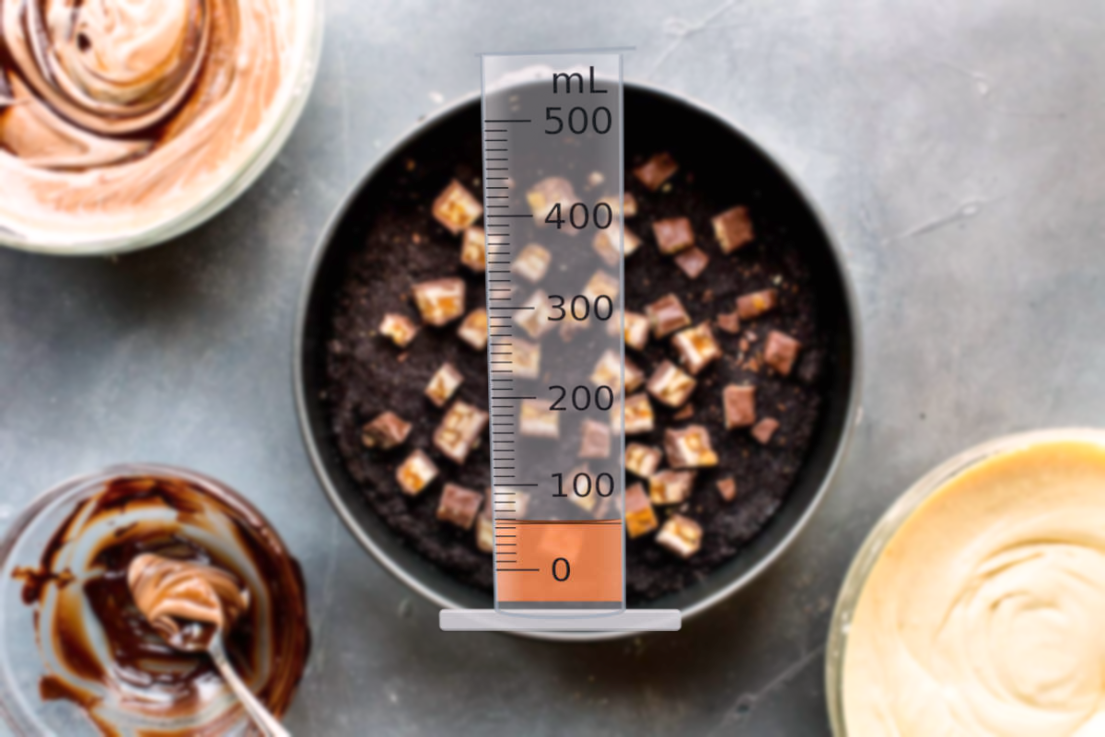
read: **55** mL
